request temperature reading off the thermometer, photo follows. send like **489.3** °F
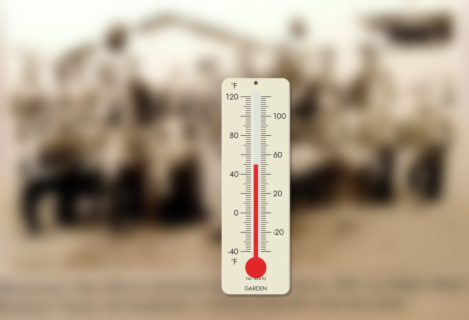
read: **50** °F
